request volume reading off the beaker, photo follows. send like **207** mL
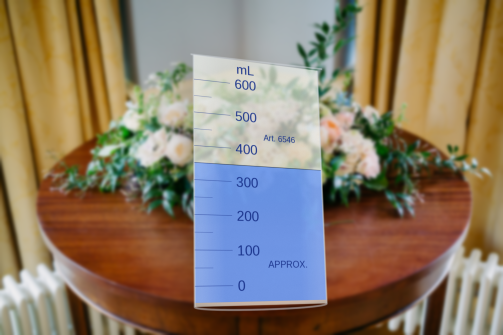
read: **350** mL
